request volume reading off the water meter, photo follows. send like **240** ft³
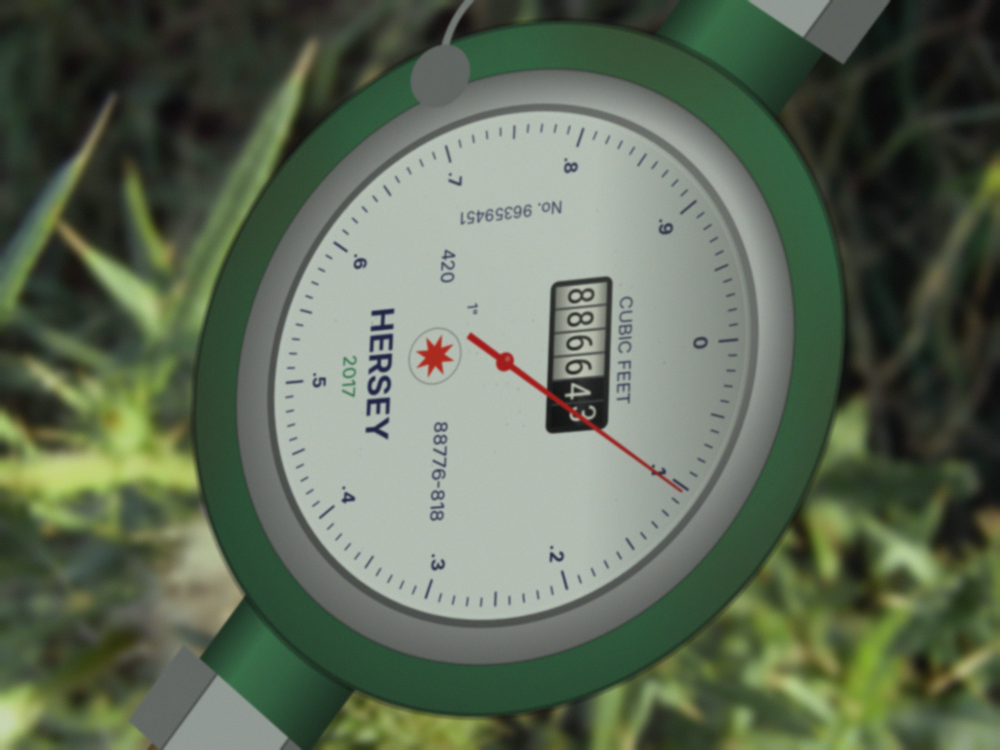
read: **886643.10** ft³
